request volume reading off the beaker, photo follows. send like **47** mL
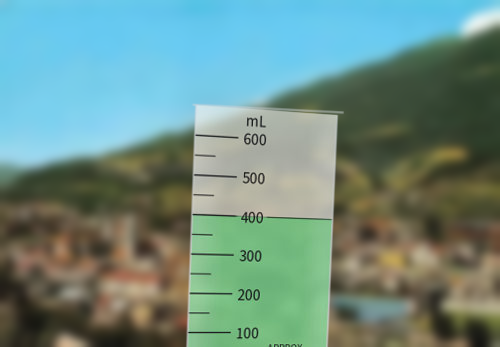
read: **400** mL
